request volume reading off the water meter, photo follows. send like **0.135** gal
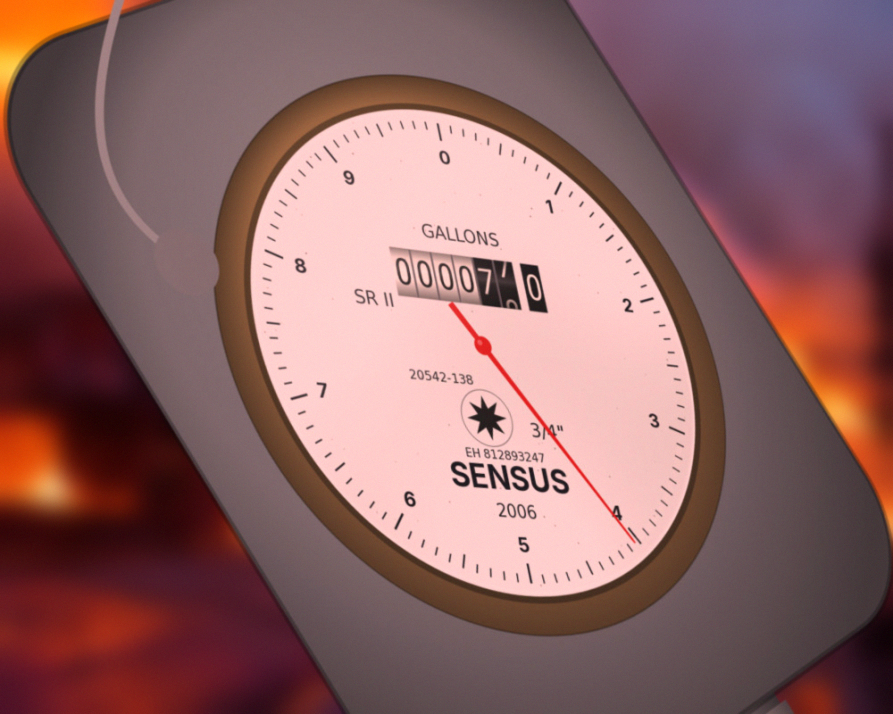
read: **774.0** gal
